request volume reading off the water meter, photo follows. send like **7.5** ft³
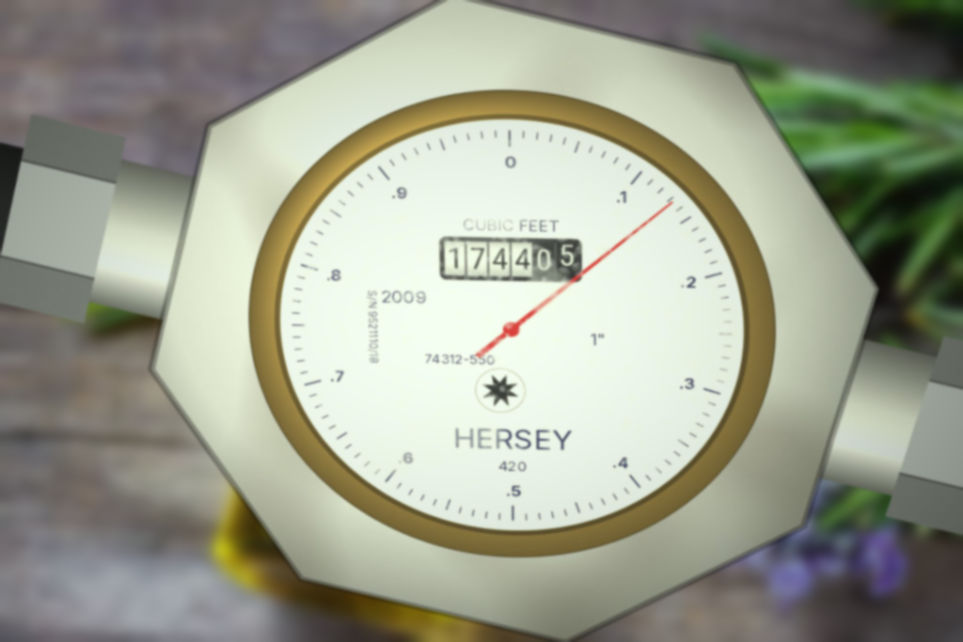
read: **174405.13** ft³
